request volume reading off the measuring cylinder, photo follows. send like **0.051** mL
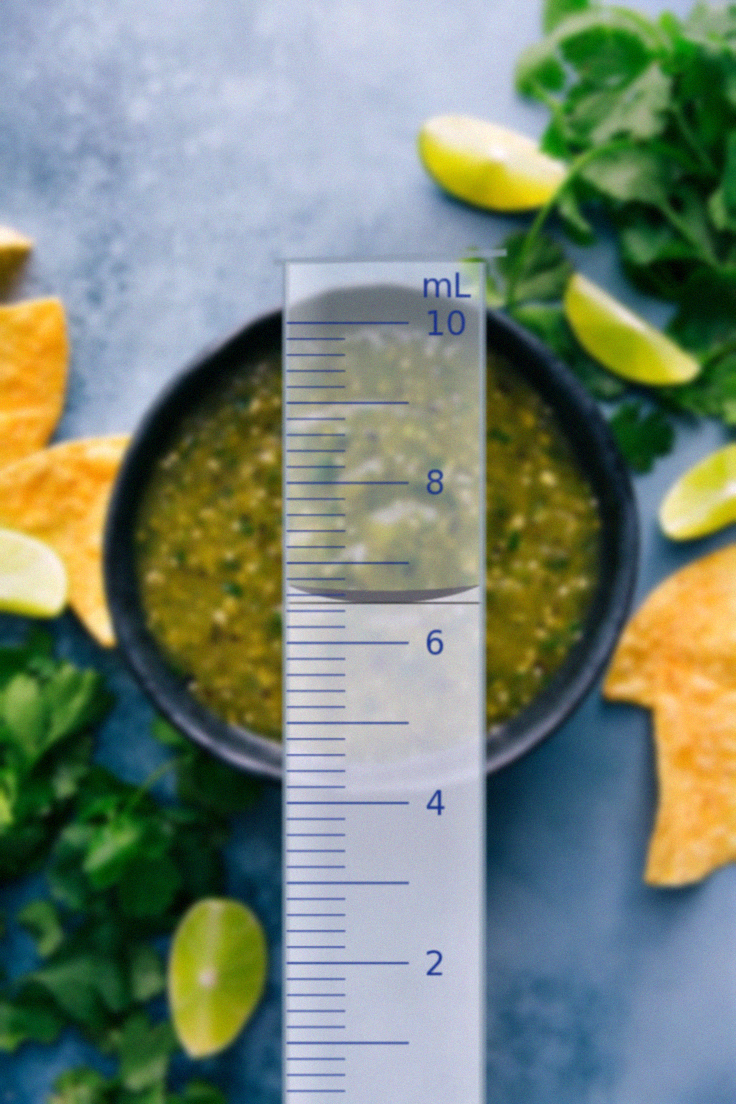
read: **6.5** mL
